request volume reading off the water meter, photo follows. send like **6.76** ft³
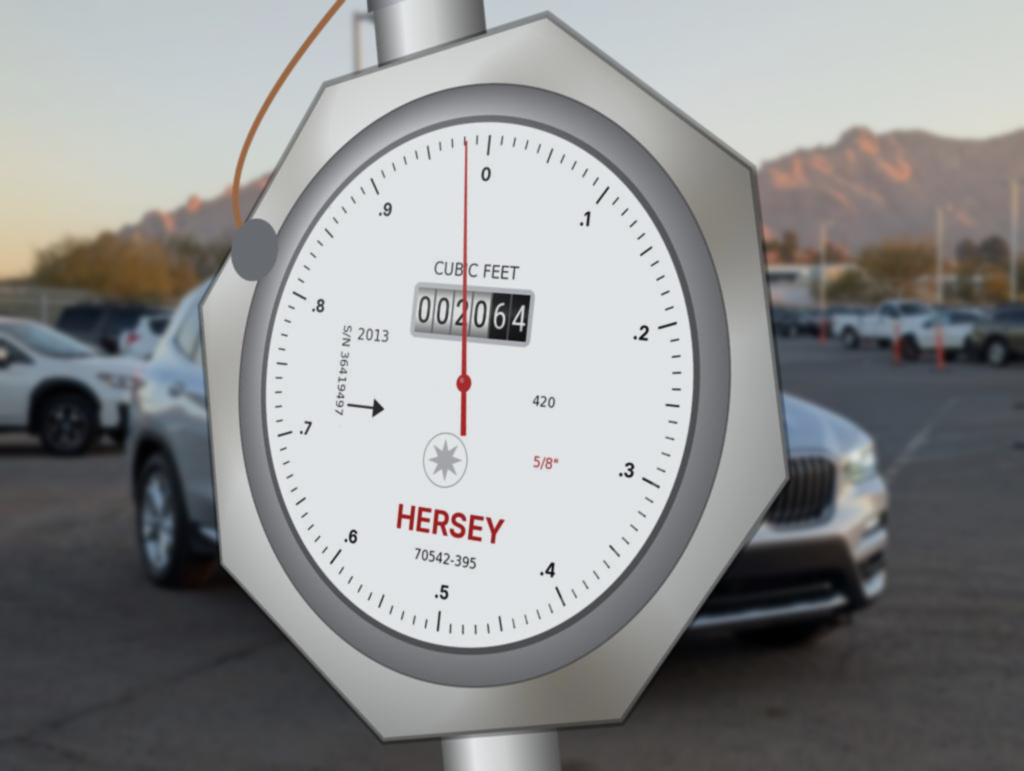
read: **2063.98** ft³
